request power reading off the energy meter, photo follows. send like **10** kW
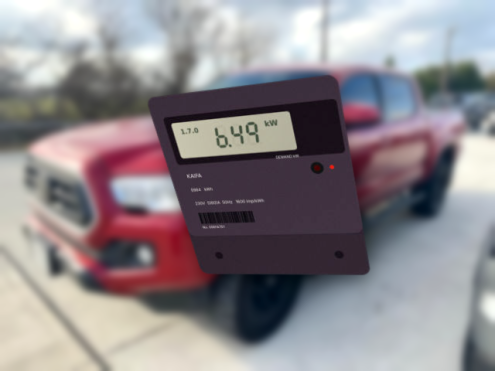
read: **6.49** kW
